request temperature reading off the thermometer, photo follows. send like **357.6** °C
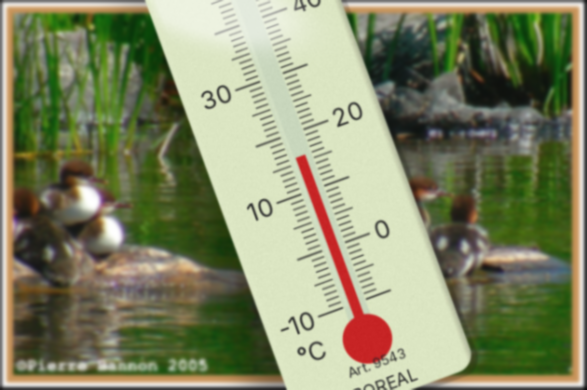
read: **16** °C
